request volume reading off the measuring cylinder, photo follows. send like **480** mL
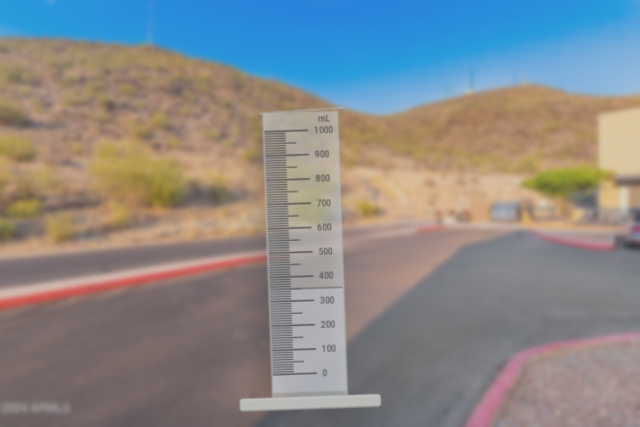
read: **350** mL
